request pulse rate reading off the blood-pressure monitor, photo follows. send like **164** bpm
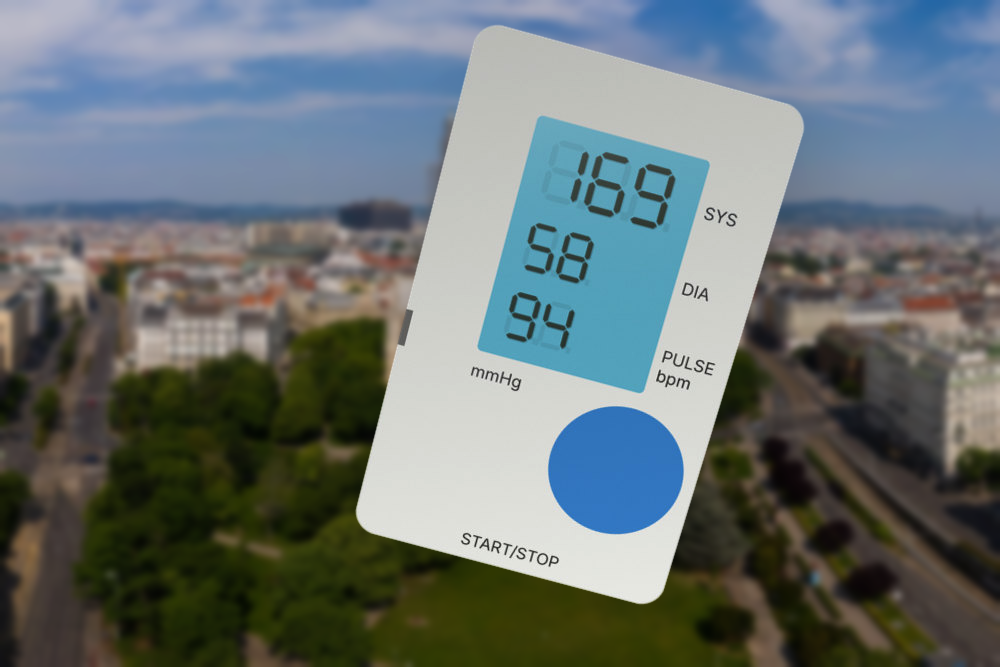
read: **94** bpm
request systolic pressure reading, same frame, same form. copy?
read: **169** mmHg
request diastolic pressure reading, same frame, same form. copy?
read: **58** mmHg
